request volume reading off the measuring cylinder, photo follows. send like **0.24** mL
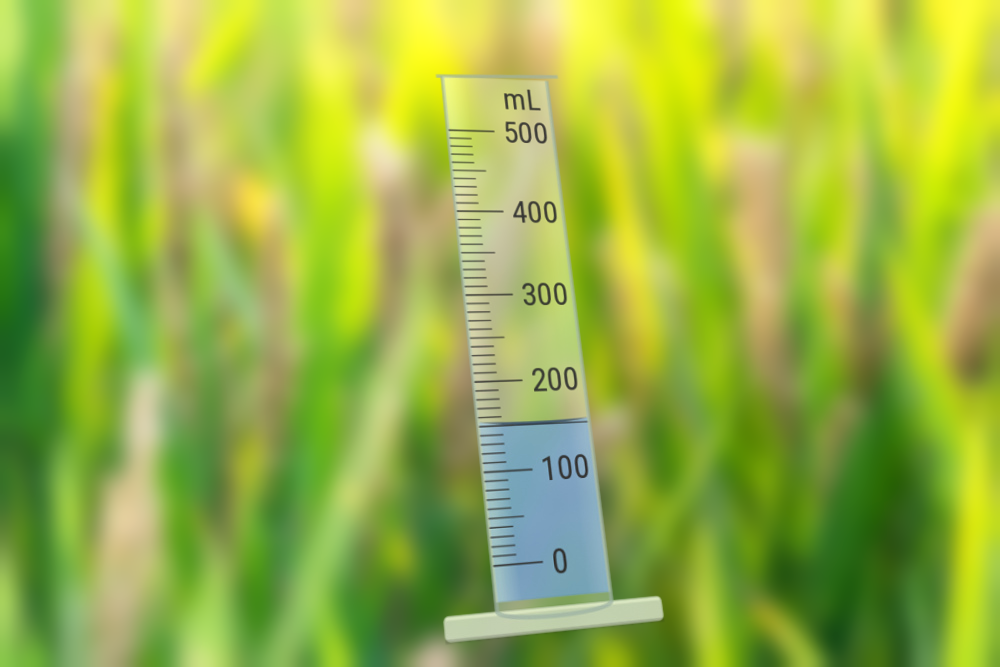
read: **150** mL
